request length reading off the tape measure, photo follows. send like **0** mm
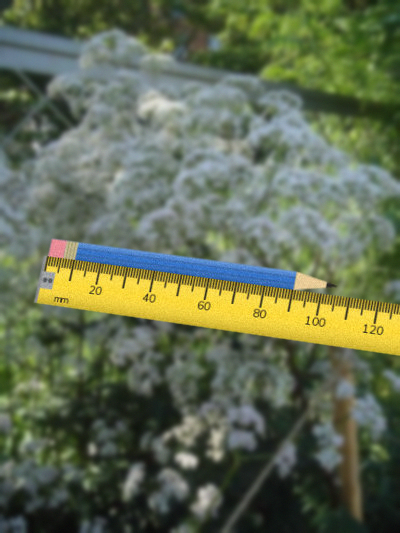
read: **105** mm
